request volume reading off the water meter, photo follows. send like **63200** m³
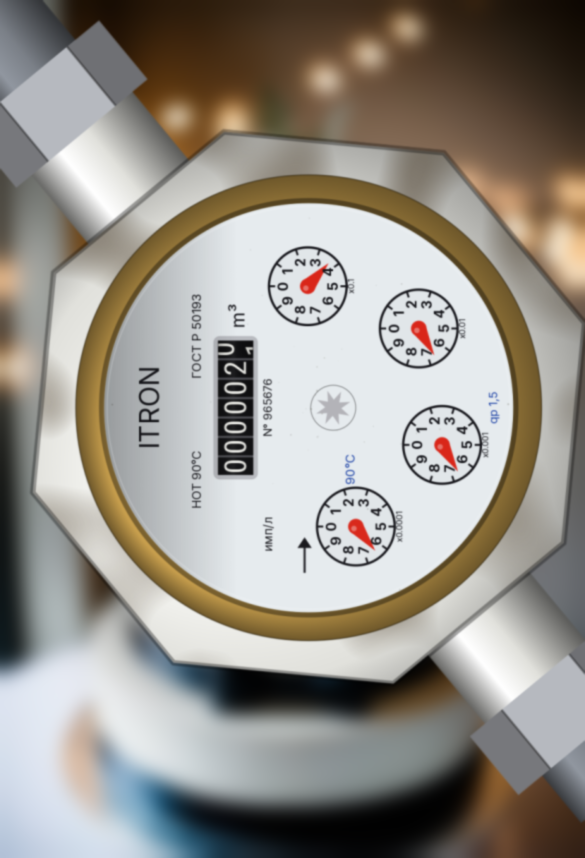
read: **20.3666** m³
